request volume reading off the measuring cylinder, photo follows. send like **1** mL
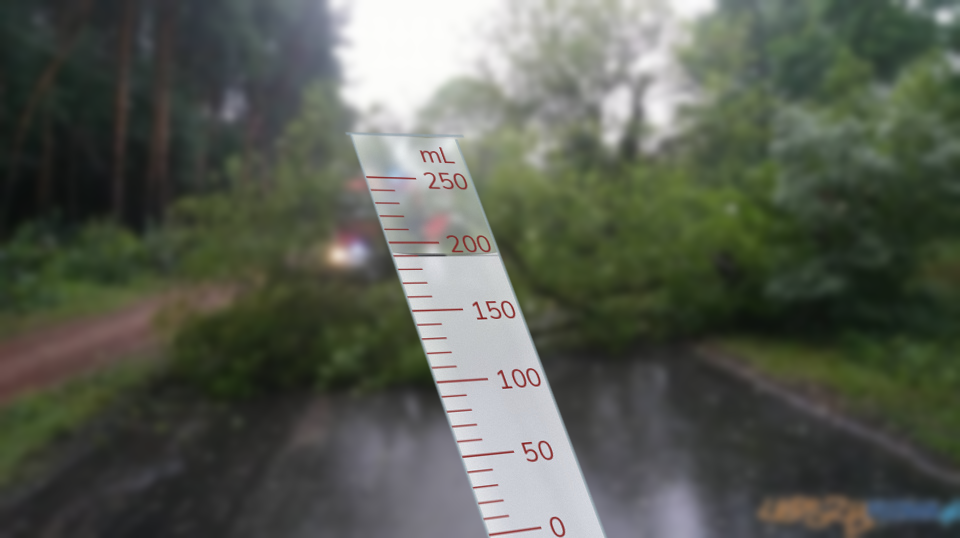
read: **190** mL
